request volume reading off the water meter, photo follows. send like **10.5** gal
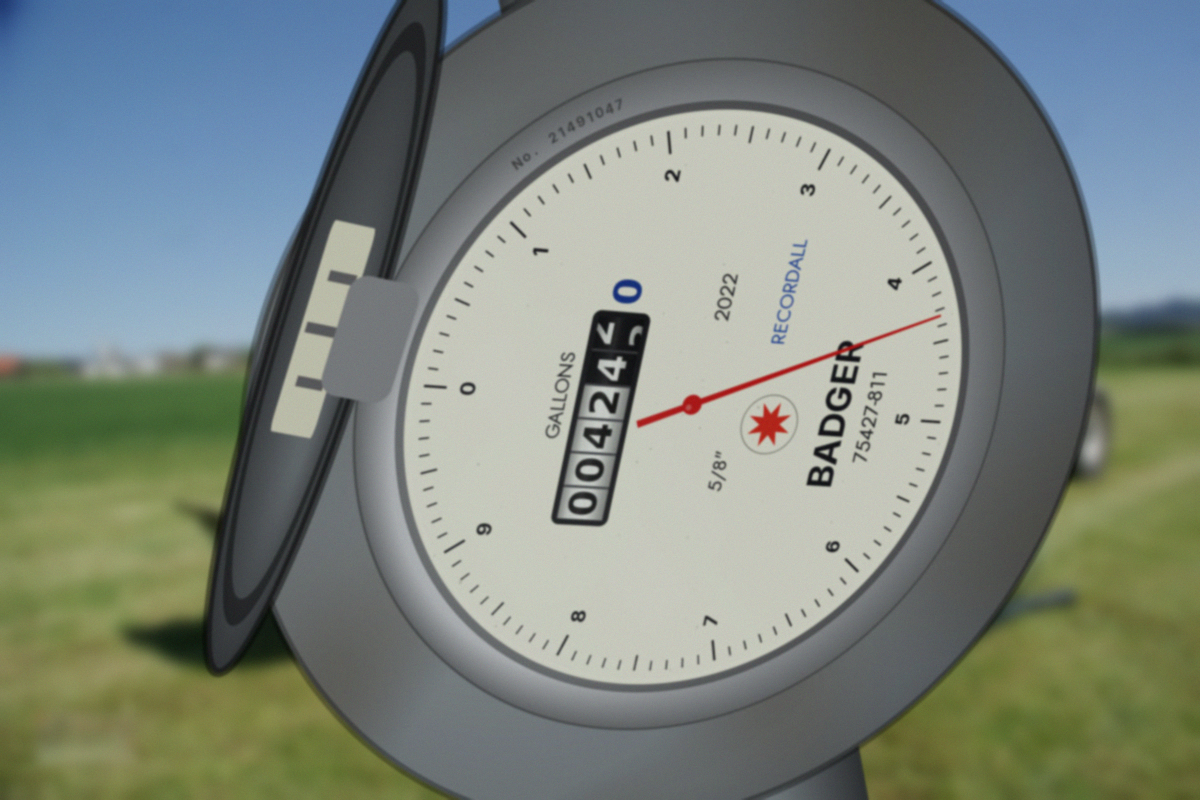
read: **42424.3** gal
